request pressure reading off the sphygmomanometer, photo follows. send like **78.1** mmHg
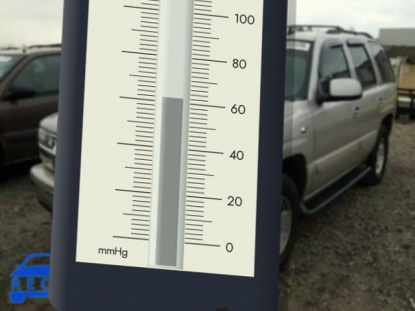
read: **62** mmHg
